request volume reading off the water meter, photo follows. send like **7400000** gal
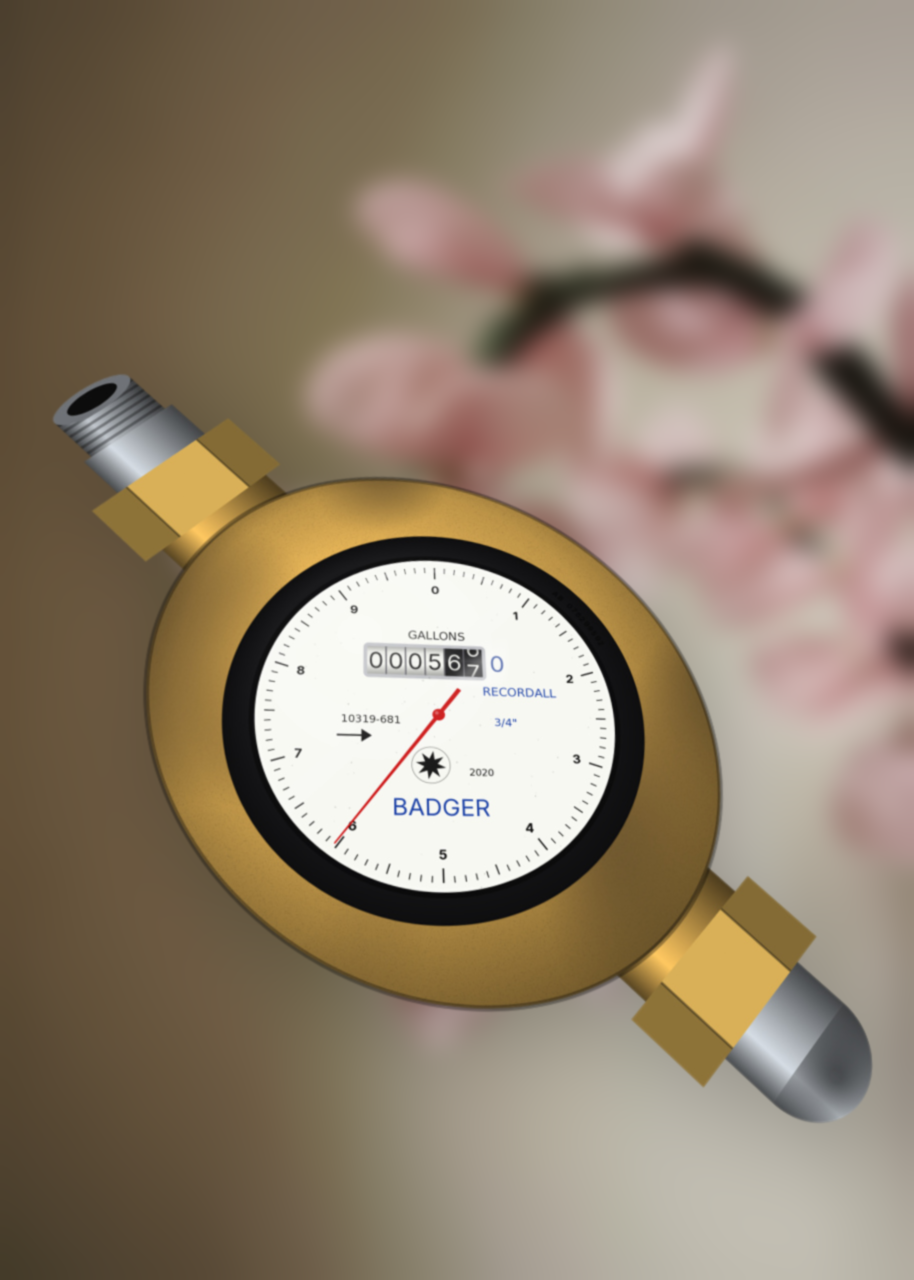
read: **5666.0** gal
